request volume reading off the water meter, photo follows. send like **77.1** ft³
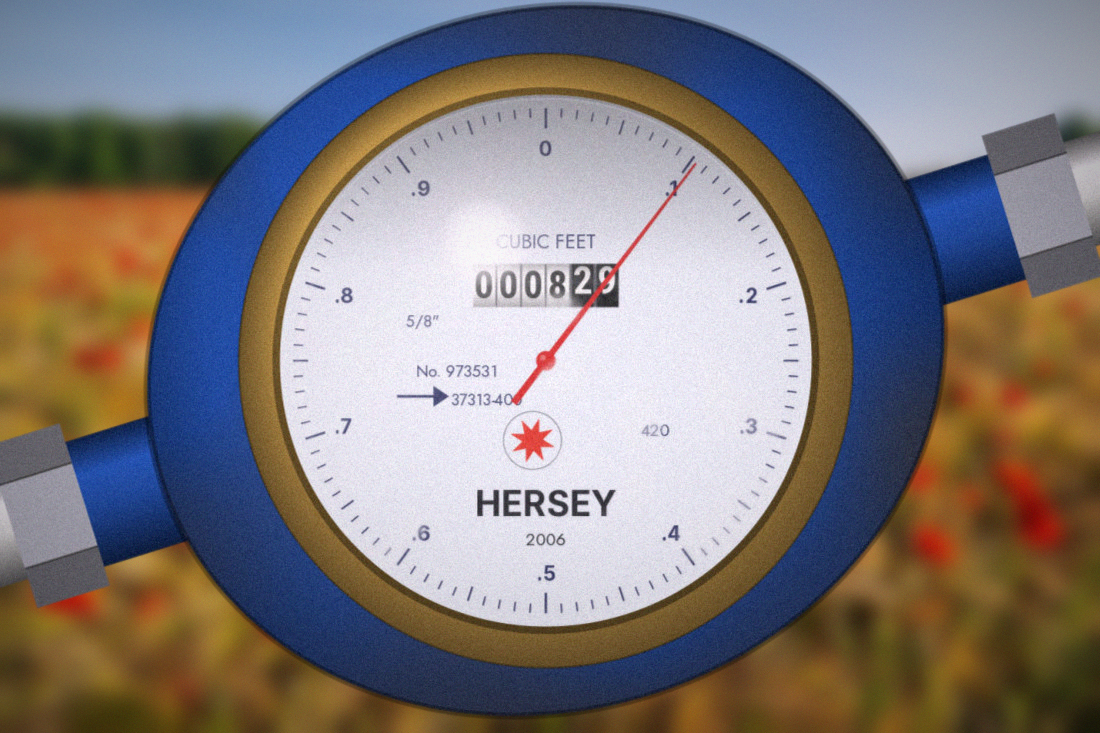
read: **829.10** ft³
